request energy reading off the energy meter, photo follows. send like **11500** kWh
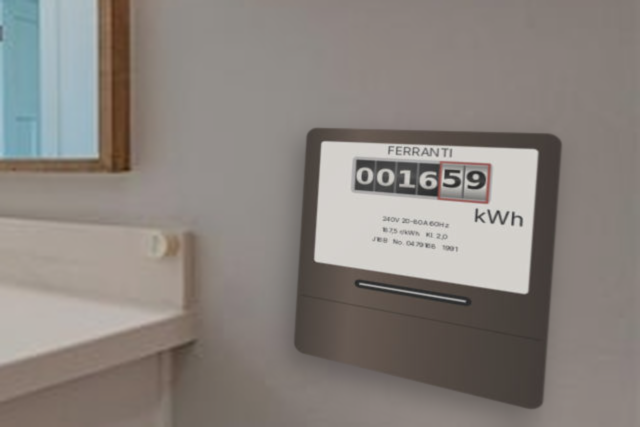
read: **16.59** kWh
